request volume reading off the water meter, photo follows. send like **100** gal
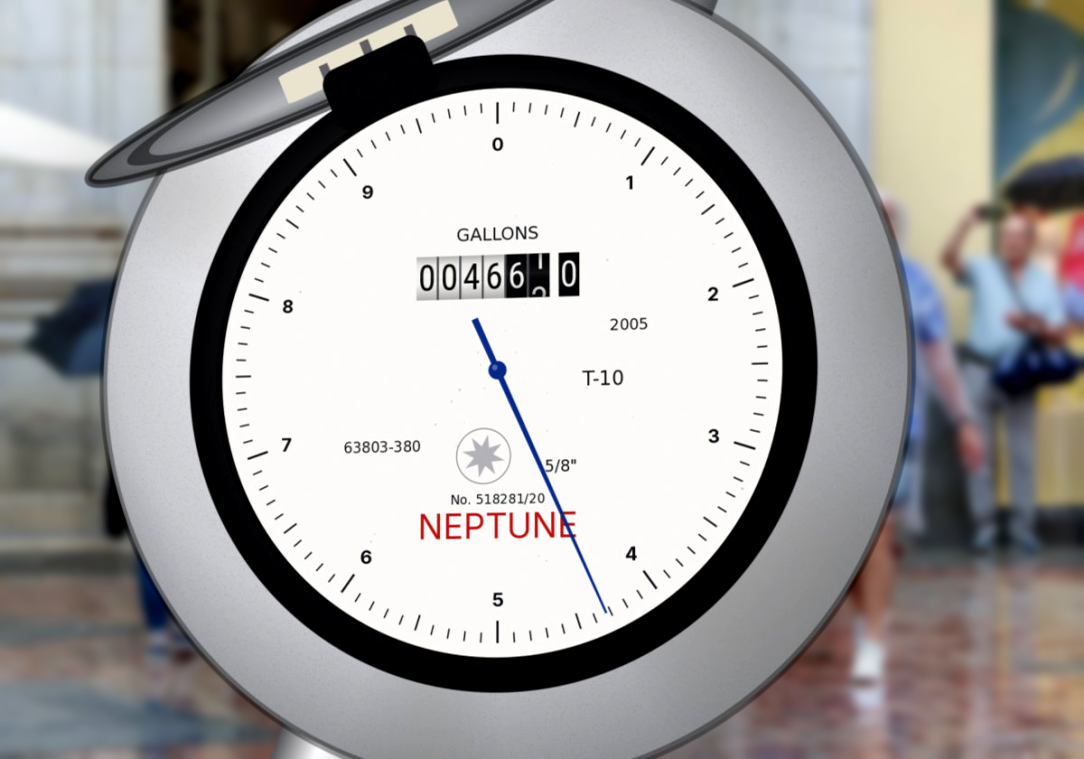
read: **46614.3** gal
